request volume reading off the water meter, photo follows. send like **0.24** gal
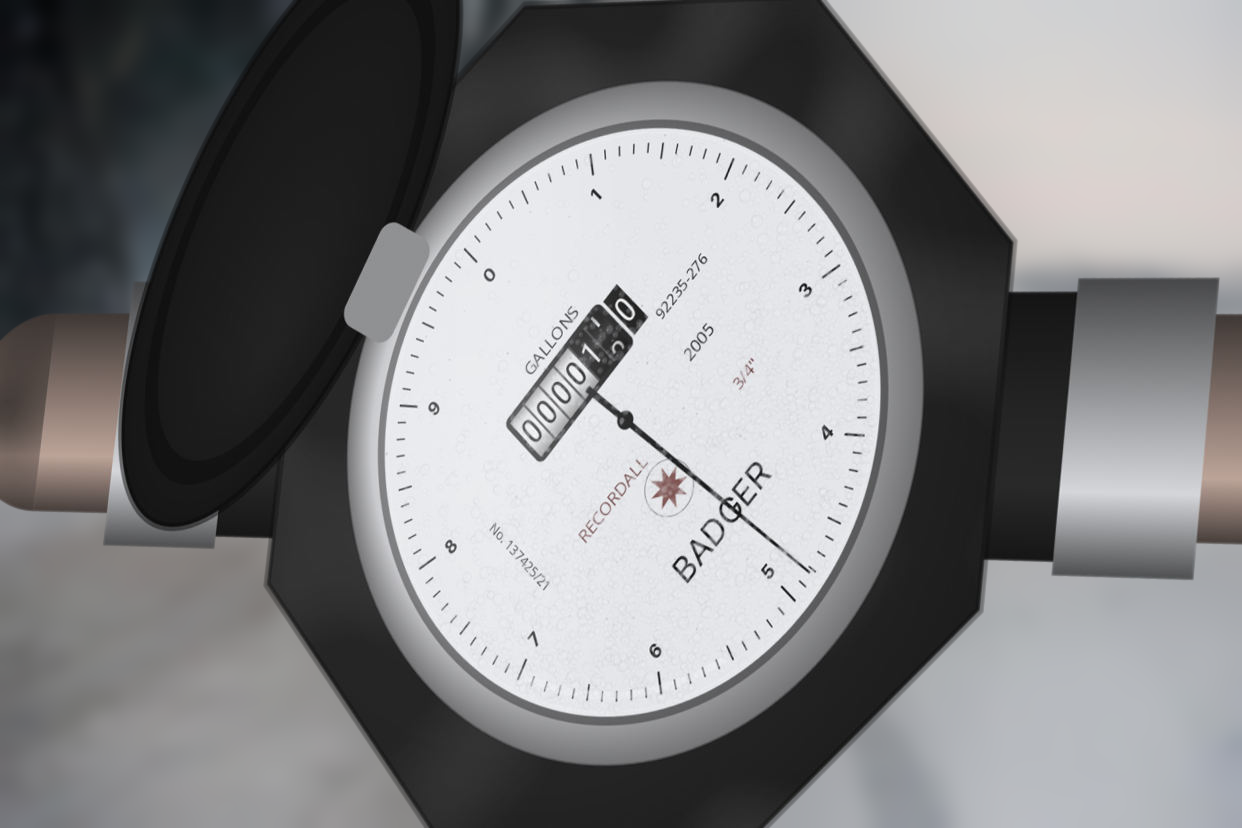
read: **114.8** gal
